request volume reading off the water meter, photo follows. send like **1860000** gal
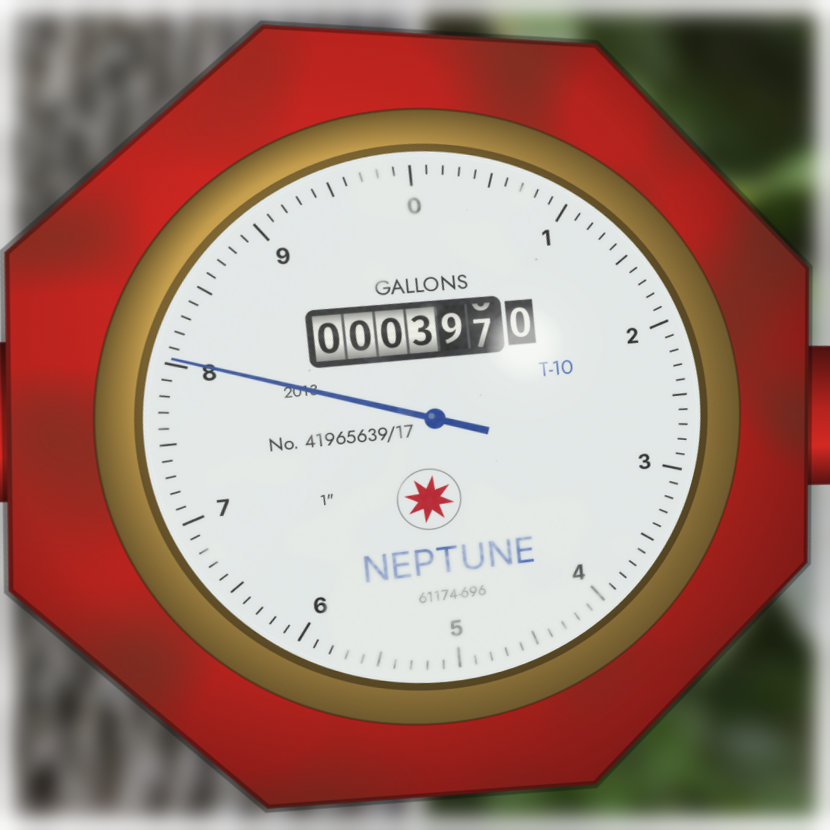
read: **3968.0** gal
